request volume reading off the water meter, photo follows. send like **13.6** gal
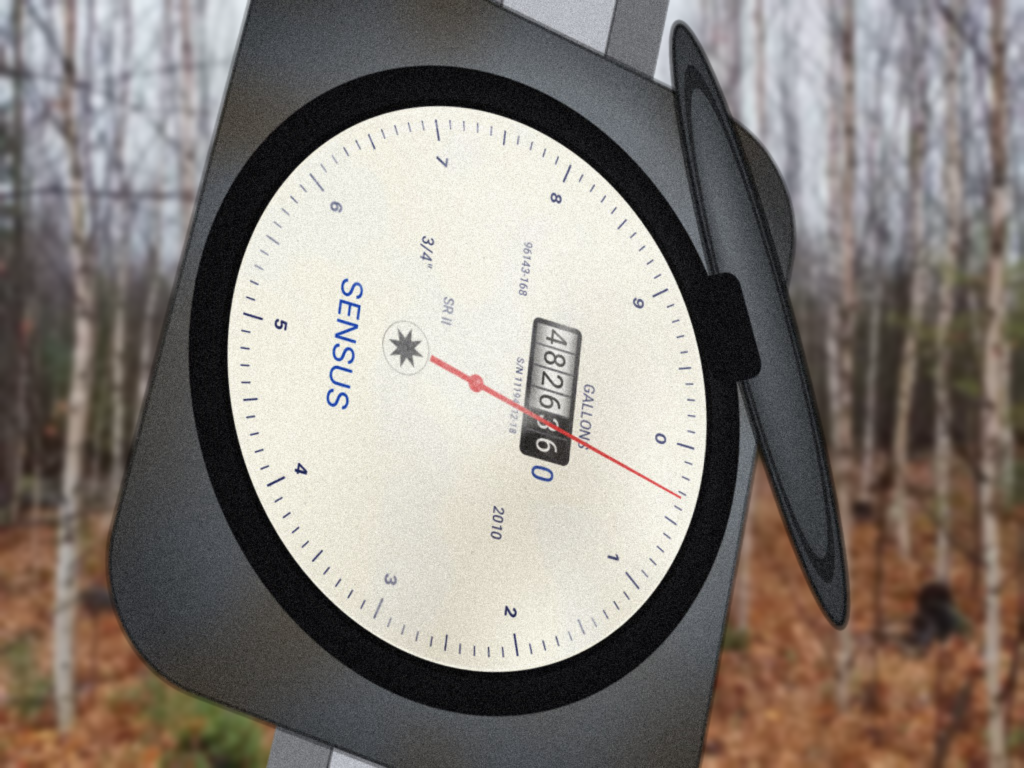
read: **4826360.3** gal
